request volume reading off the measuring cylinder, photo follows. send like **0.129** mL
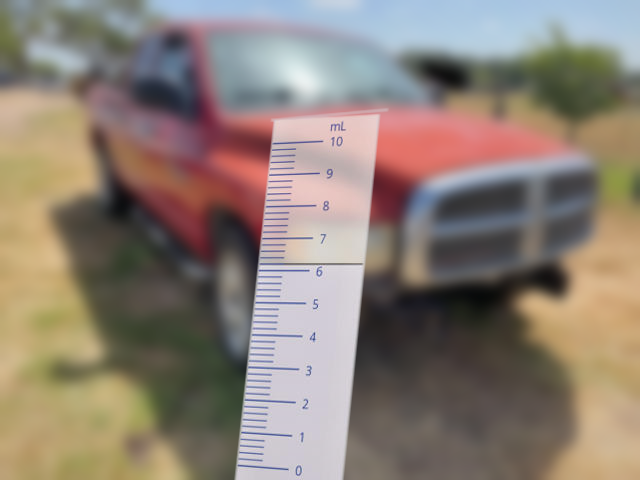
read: **6.2** mL
